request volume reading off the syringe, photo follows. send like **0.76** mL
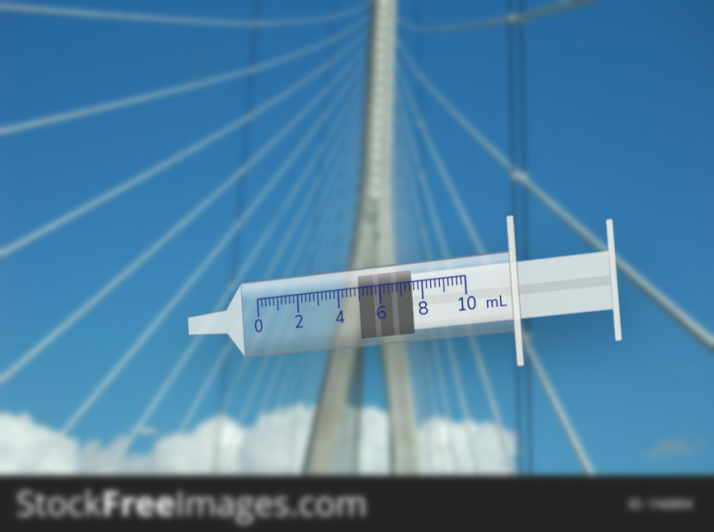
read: **5** mL
